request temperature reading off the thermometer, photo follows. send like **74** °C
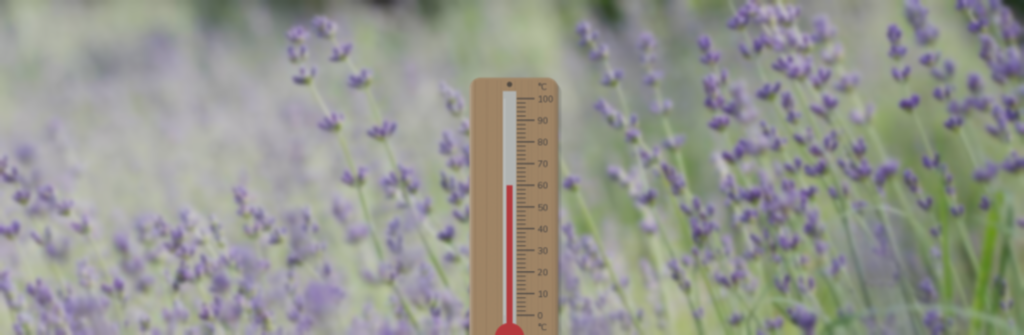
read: **60** °C
